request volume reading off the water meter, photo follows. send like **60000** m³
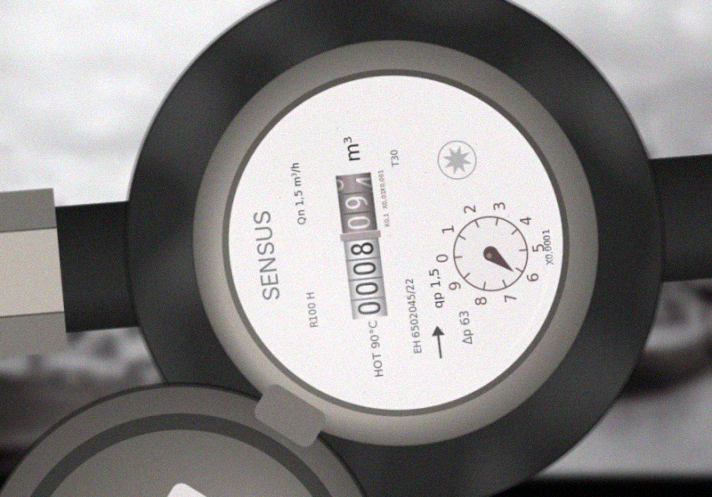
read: **8.0936** m³
